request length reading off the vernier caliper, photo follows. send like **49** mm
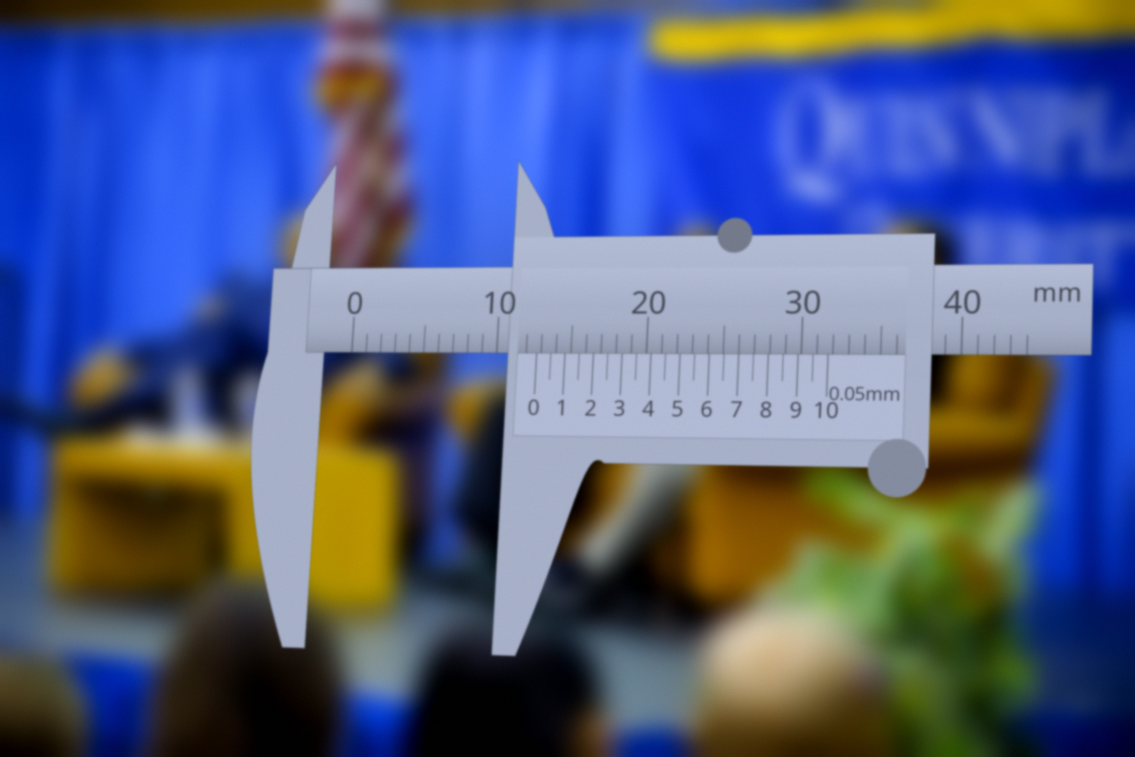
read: **12.7** mm
